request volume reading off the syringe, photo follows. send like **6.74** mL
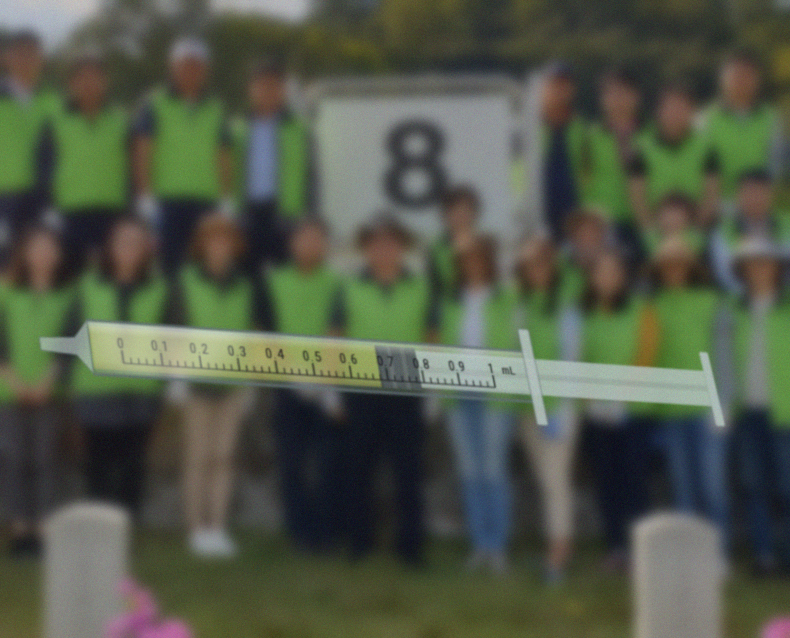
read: **0.68** mL
